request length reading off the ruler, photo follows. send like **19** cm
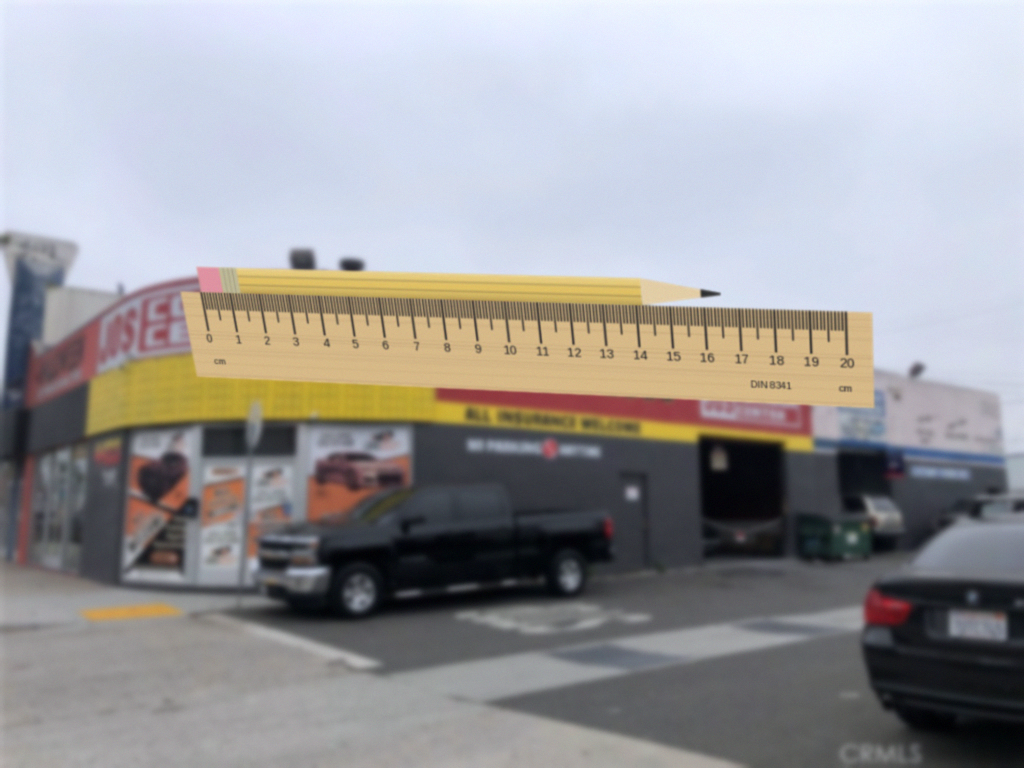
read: **16.5** cm
